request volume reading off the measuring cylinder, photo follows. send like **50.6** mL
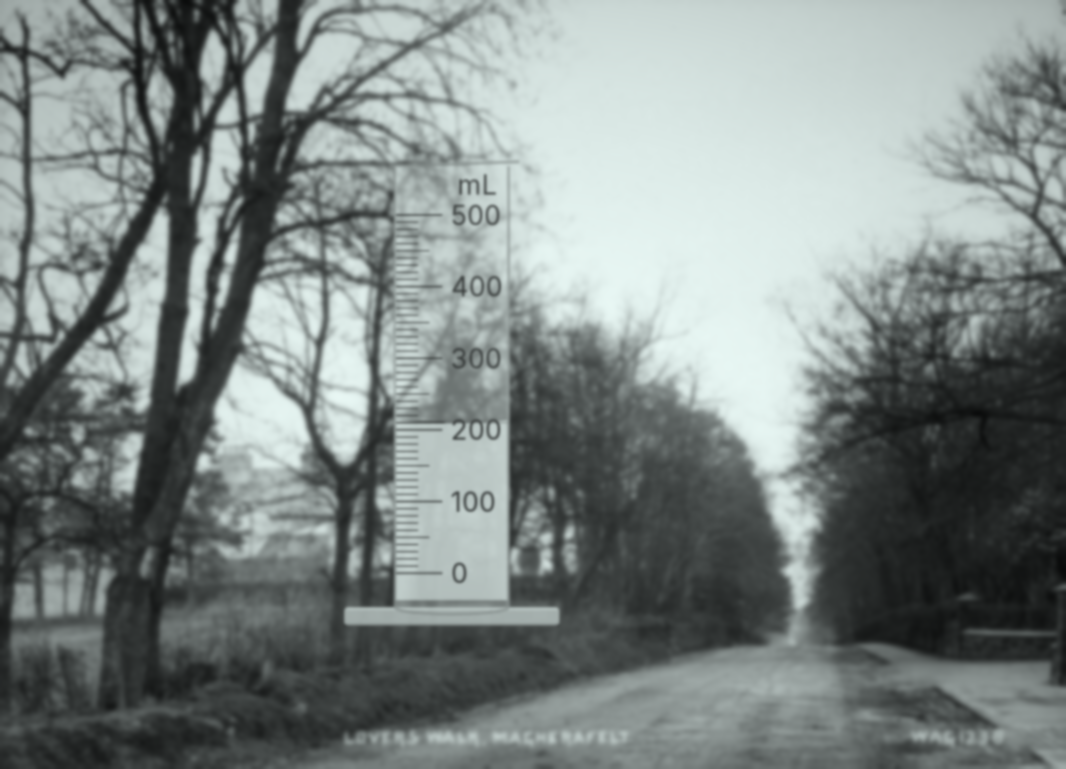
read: **210** mL
